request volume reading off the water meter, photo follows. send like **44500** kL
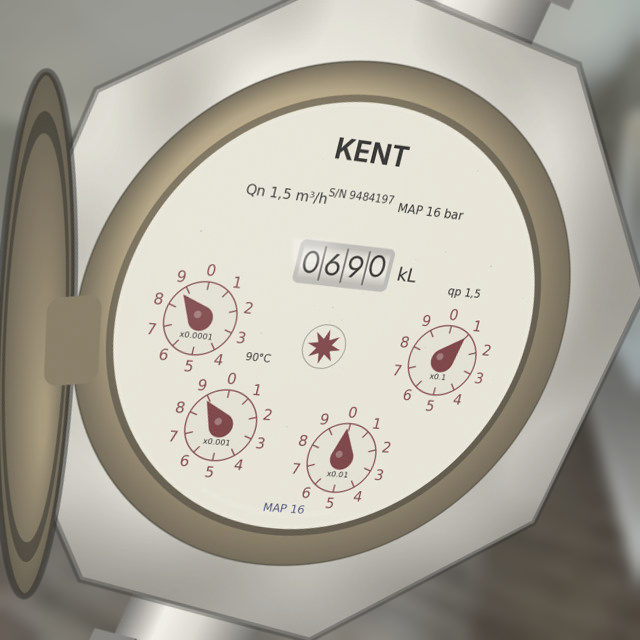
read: **690.0988** kL
